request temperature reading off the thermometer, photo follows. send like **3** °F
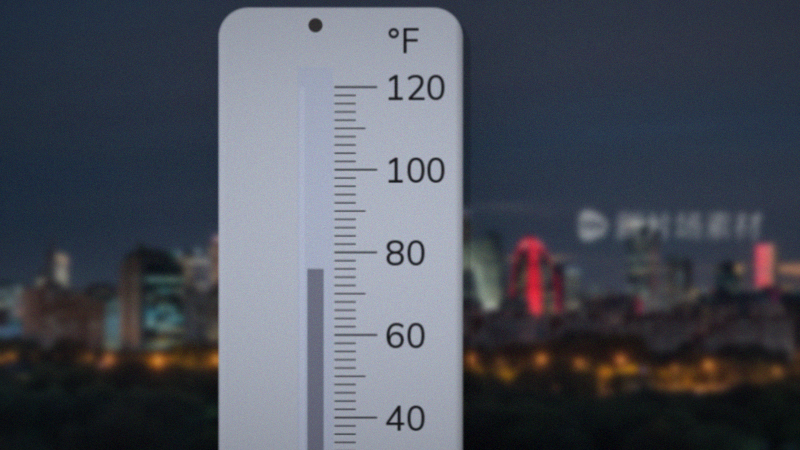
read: **76** °F
